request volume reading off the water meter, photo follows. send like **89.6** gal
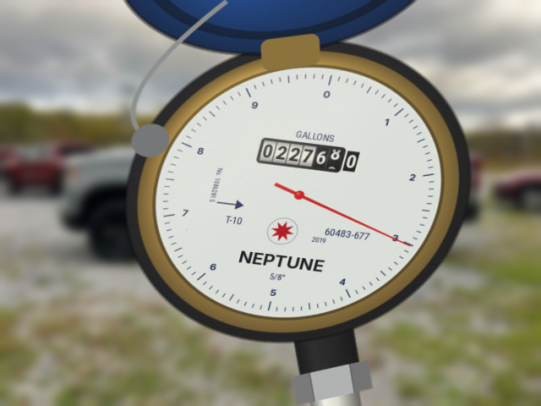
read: **227683.0** gal
